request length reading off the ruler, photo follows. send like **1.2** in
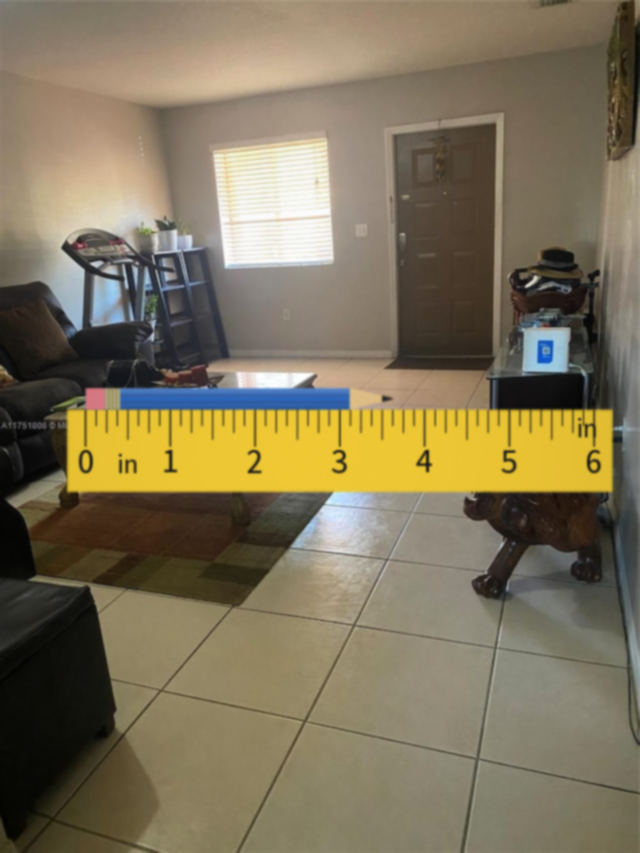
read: **3.625** in
